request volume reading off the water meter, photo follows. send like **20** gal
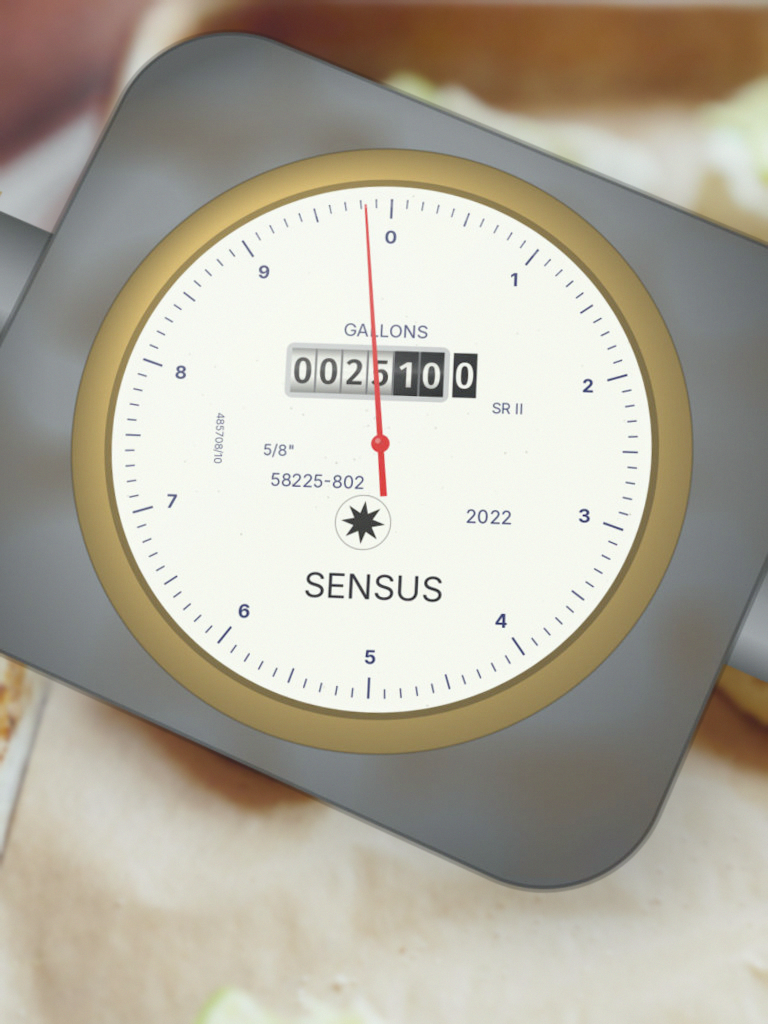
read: **25099.8** gal
